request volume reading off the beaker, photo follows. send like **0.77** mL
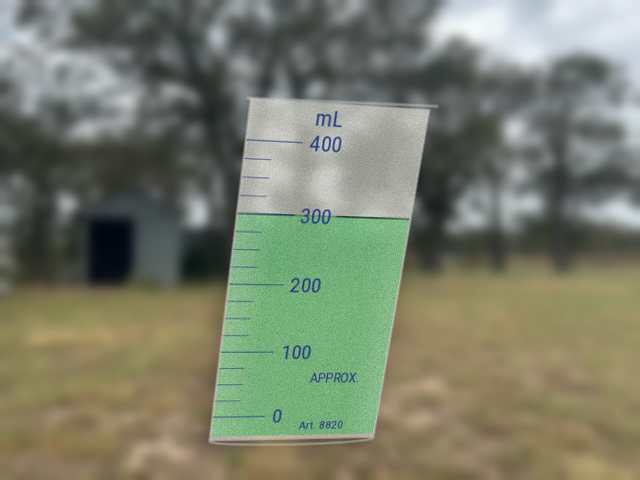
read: **300** mL
